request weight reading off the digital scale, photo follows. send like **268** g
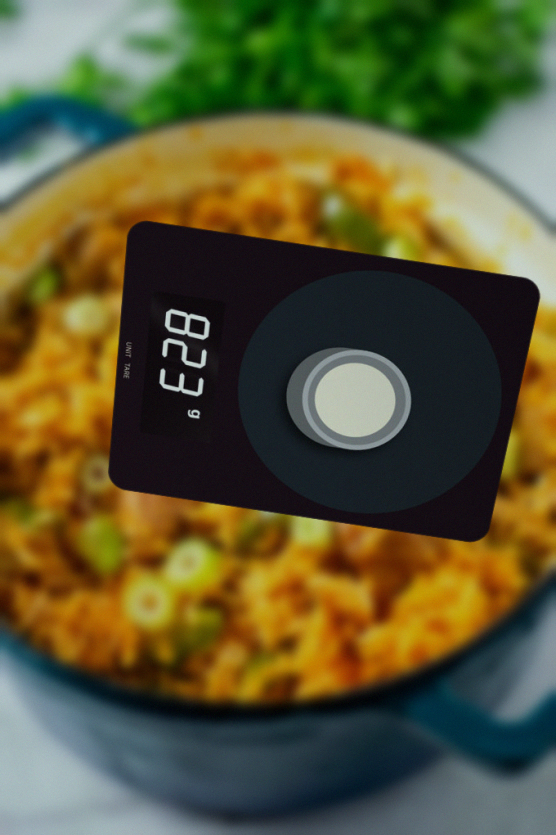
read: **823** g
